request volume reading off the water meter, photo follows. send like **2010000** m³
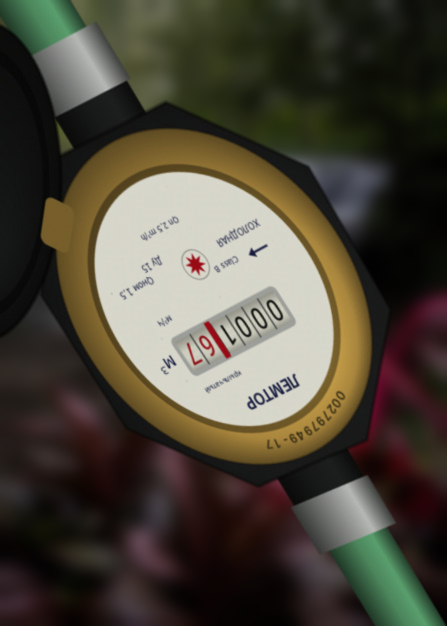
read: **1.67** m³
